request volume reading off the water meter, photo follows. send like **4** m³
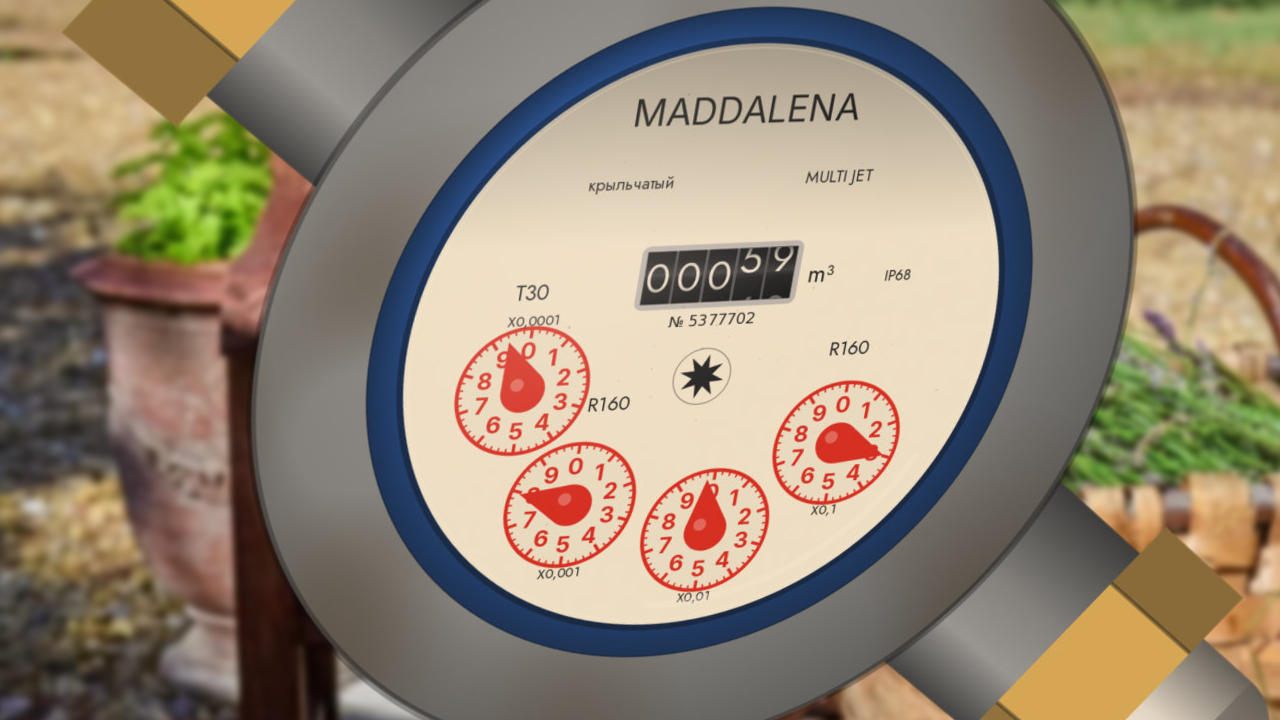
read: **59.2979** m³
